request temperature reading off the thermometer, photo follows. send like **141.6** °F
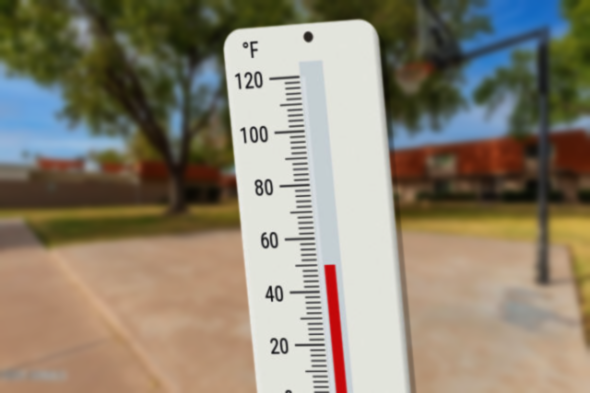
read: **50** °F
